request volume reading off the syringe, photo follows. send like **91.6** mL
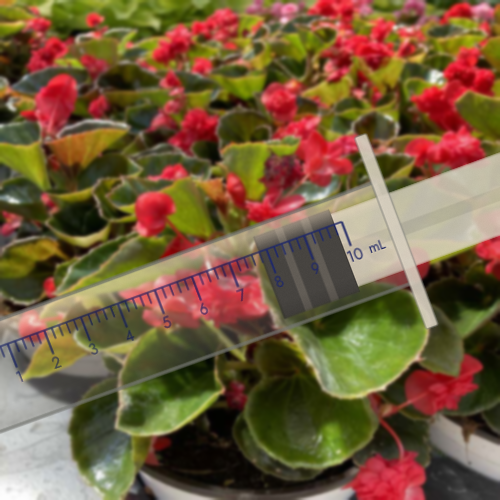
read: **7.8** mL
